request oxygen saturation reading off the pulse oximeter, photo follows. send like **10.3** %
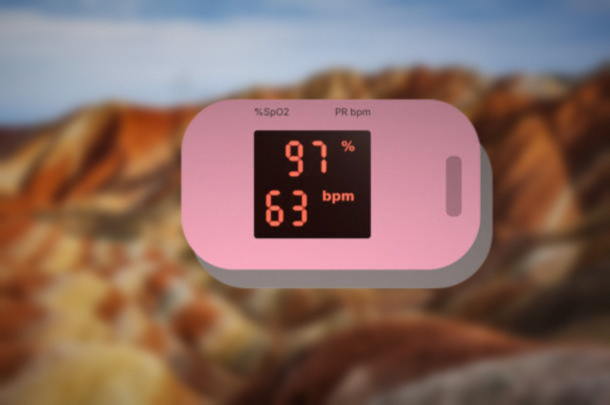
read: **97** %
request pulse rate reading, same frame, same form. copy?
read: **63** bpm
